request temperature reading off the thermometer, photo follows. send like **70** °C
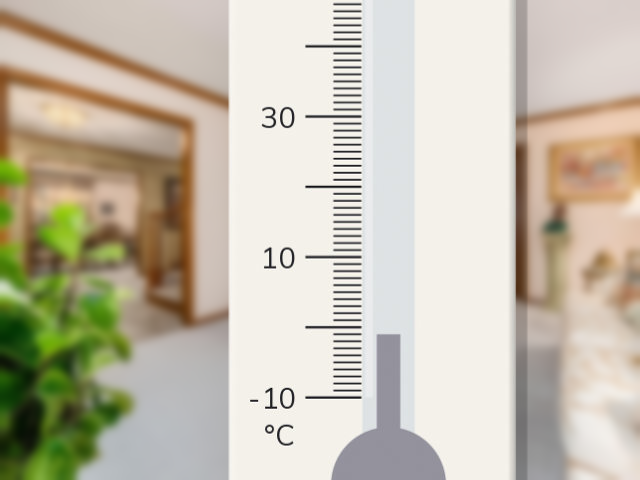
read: **-1** °C
